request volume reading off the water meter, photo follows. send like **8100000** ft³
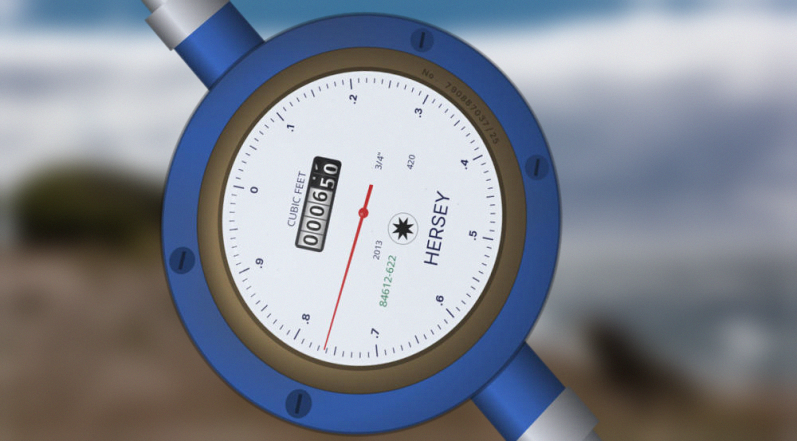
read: **649.76** ft³
